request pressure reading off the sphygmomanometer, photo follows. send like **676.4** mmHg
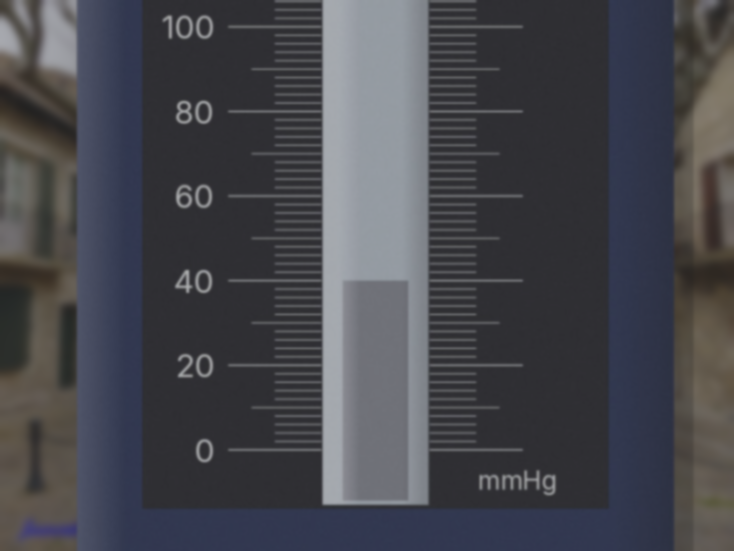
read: **40** mmHg
